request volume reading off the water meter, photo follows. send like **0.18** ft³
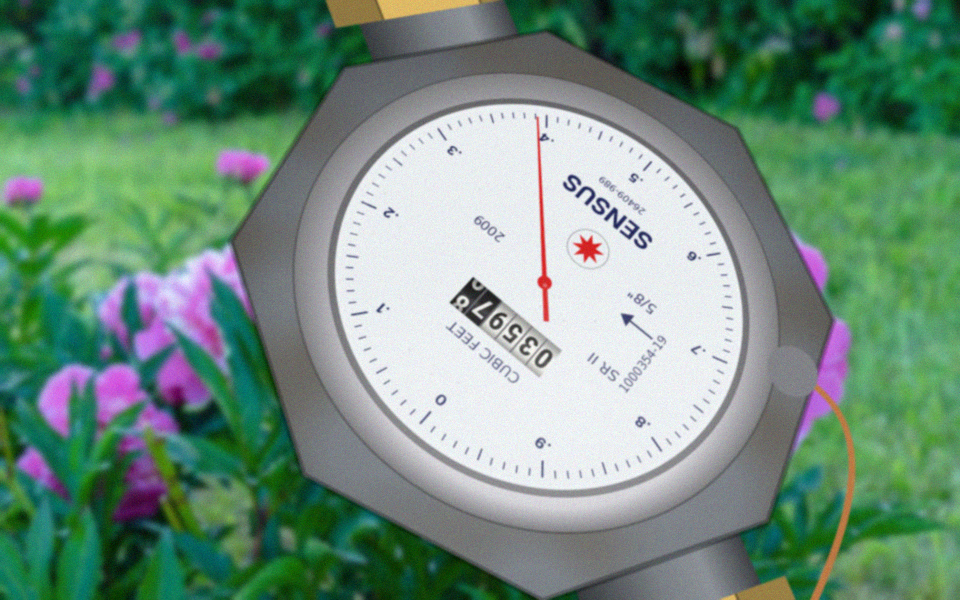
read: **35978.39** ft³
